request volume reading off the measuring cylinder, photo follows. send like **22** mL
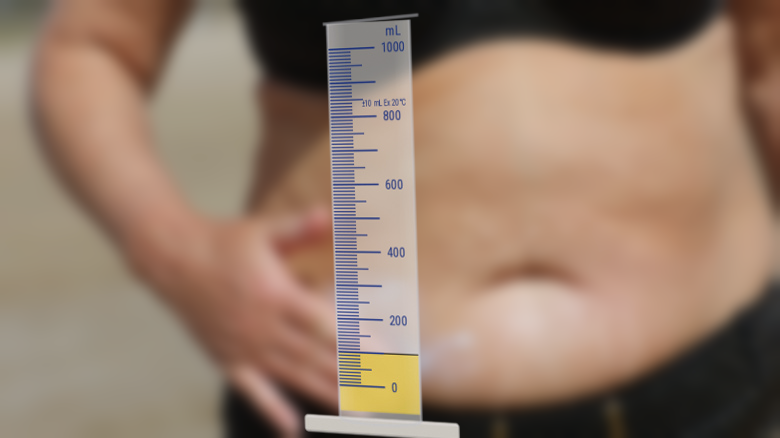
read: **100** mL
